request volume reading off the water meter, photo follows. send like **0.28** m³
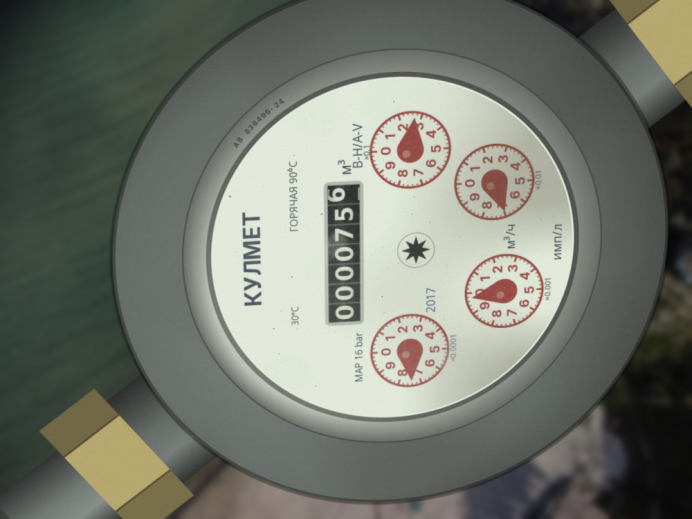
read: **756.2697** m³
